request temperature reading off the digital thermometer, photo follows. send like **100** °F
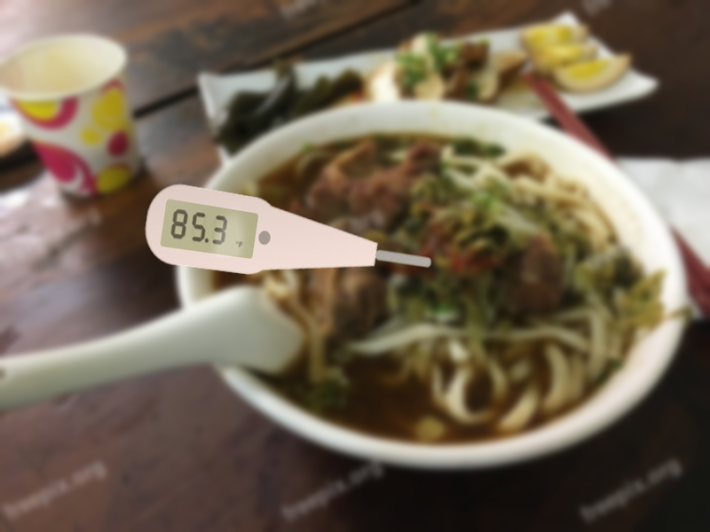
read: **85.3** °F
